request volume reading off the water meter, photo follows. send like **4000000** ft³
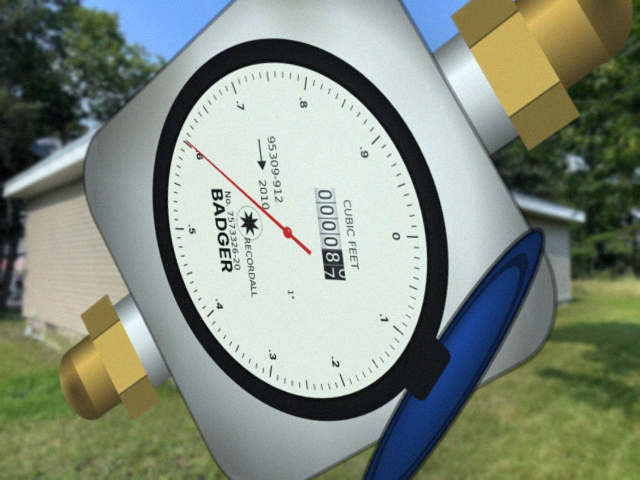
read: **86.60** ft³
